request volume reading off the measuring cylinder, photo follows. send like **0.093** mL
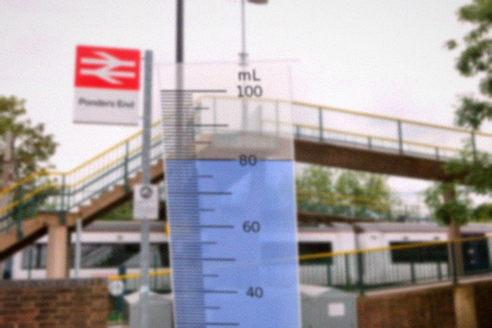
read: **80** mL
